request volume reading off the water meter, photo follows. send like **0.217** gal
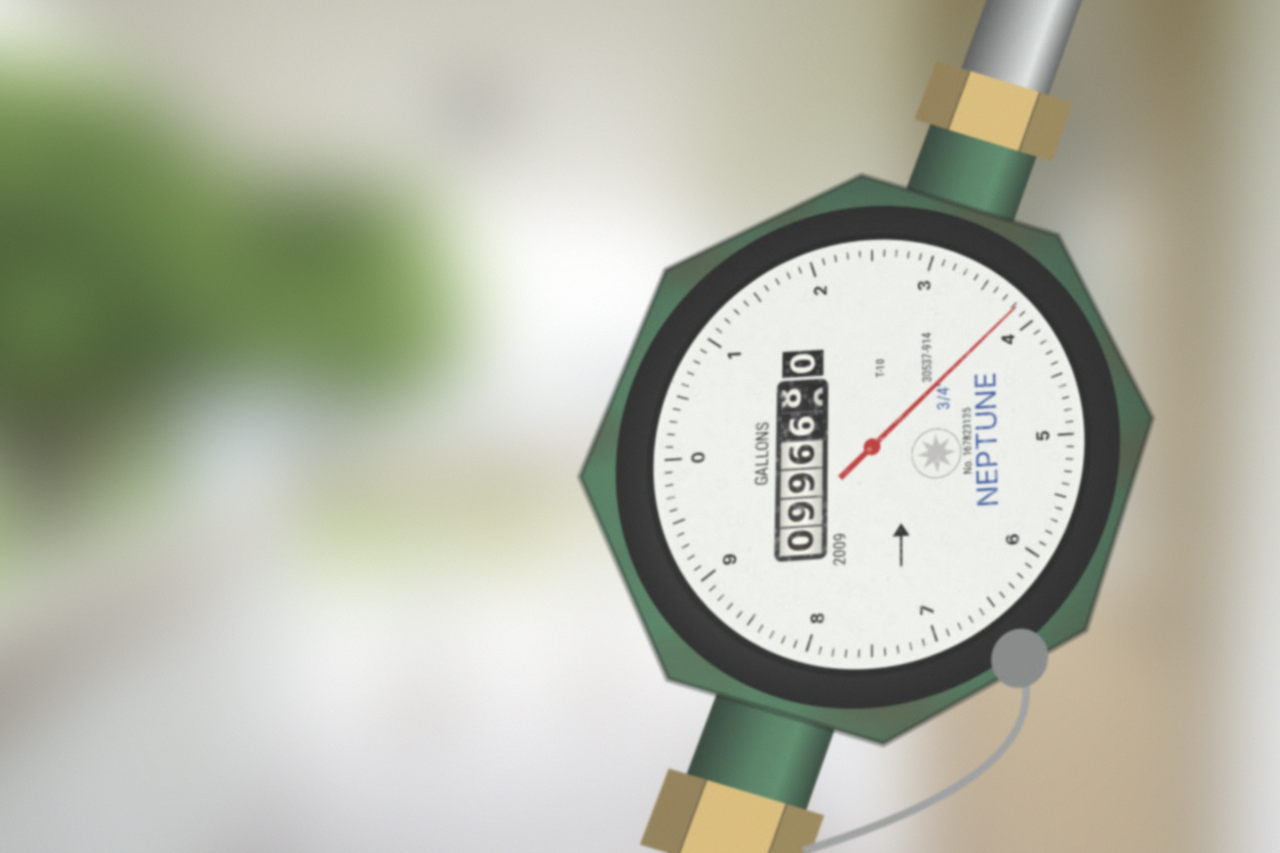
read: **996683.8** gal
